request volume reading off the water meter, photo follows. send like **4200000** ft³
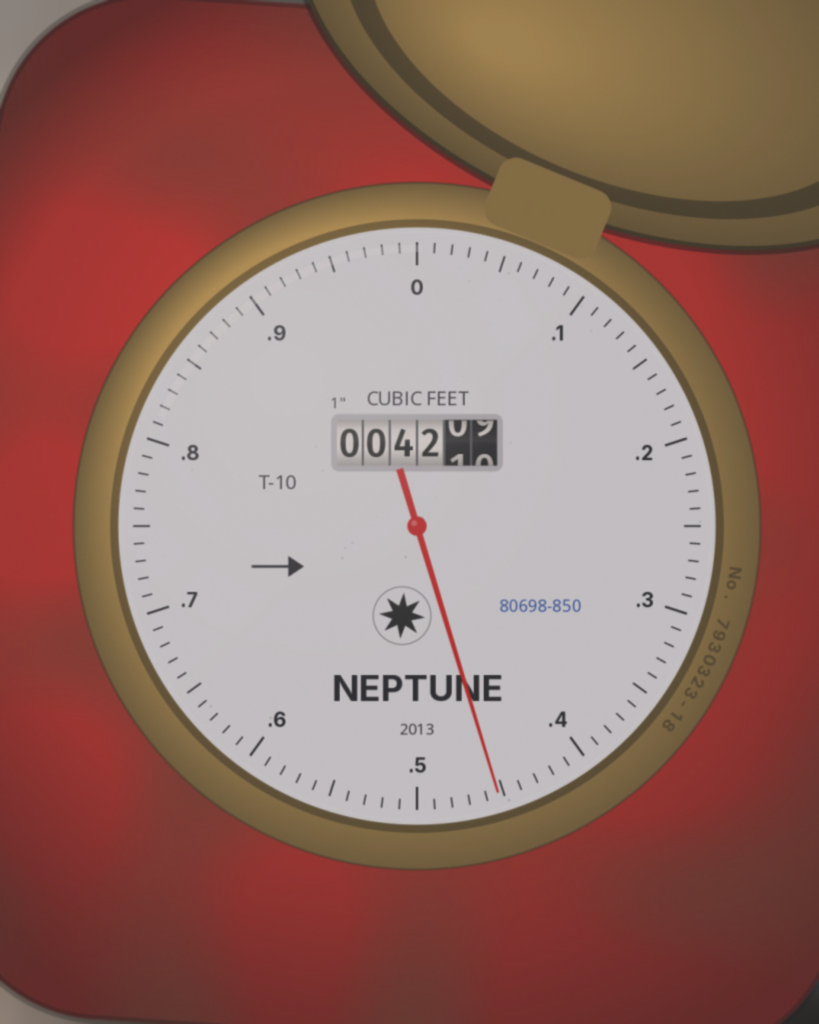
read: **4209.45** ft³
